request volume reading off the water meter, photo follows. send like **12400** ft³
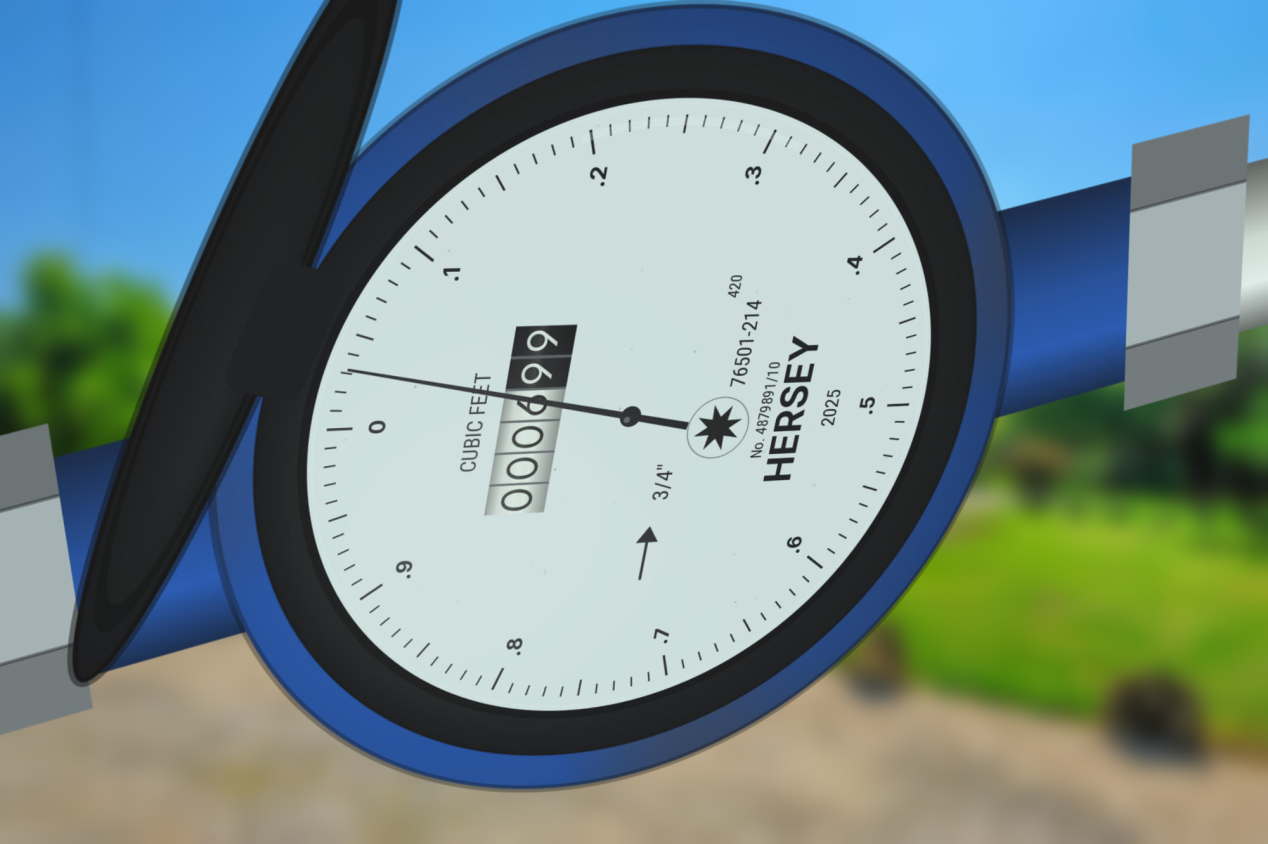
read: **699.03** ft³
